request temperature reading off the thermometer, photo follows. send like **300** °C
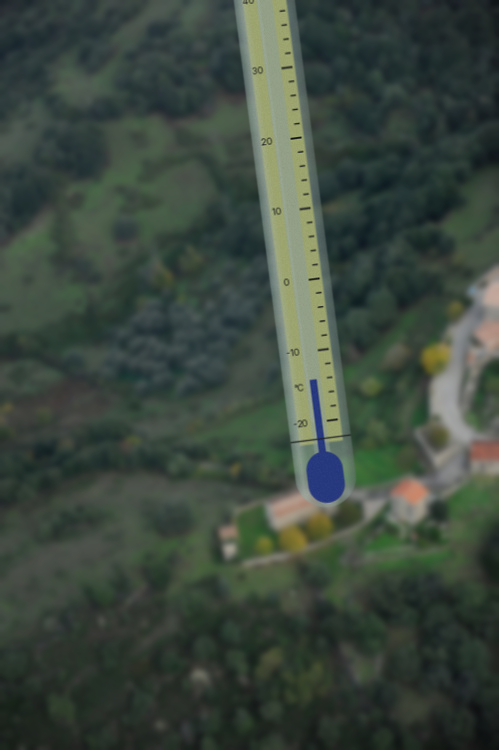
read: **-14** °C
